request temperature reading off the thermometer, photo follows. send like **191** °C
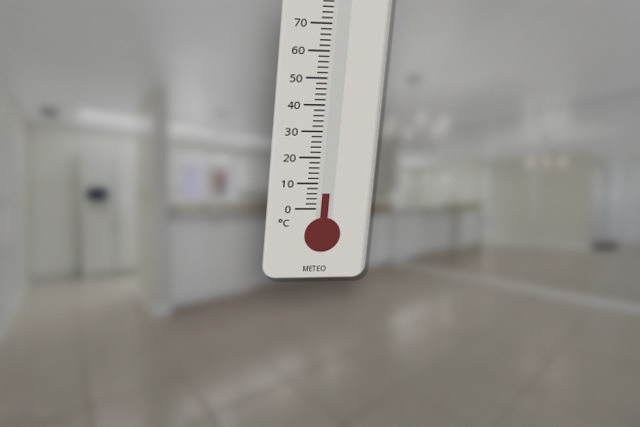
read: **6** °C
